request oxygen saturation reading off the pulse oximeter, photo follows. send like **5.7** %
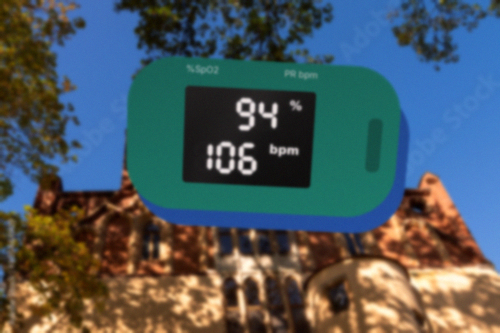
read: **94** %
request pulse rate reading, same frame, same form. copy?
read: **106** bpm
